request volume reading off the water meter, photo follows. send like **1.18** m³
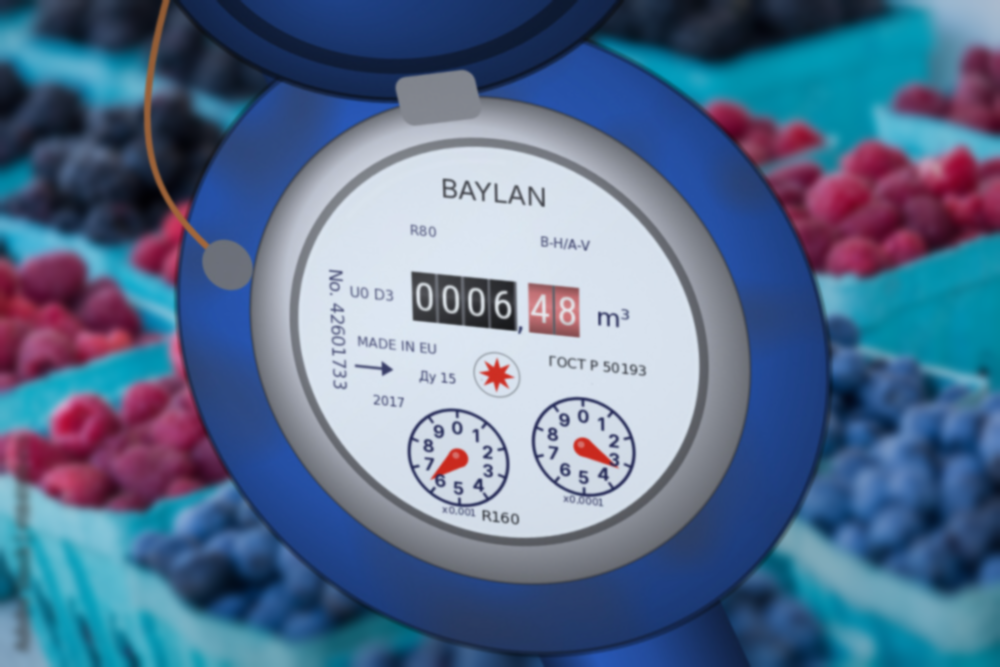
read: **6.4863** m³
